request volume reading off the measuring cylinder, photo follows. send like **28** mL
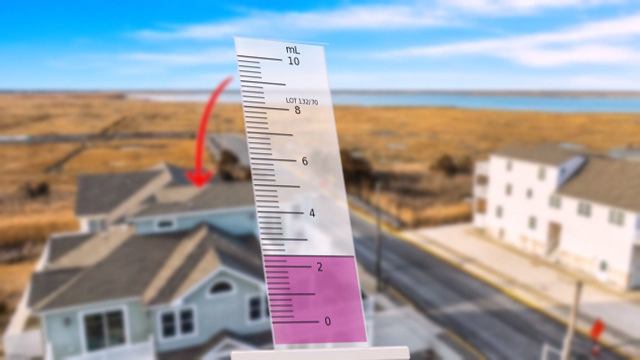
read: **2.4** mL
